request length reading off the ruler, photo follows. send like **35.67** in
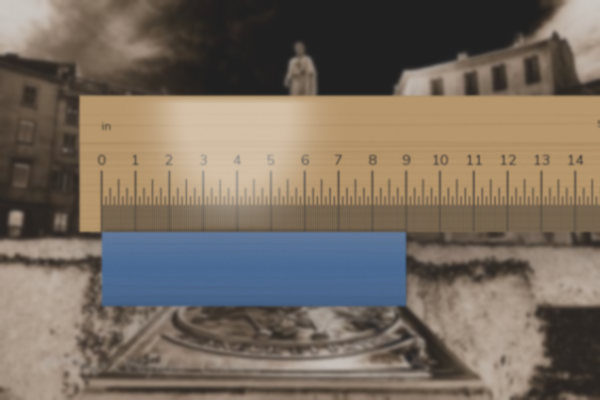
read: **9** in
